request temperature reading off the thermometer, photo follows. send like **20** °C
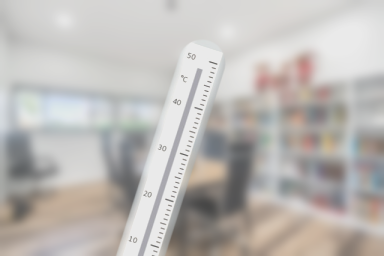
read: **48** °C
